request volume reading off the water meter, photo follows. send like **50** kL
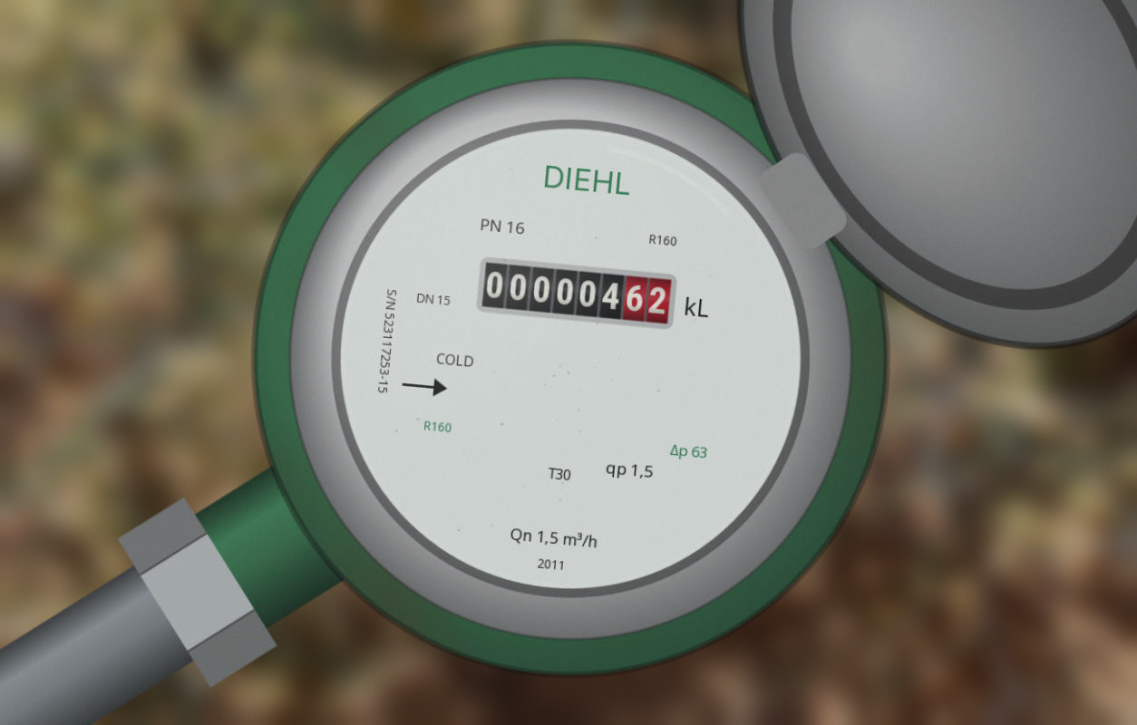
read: **4.62** kL
